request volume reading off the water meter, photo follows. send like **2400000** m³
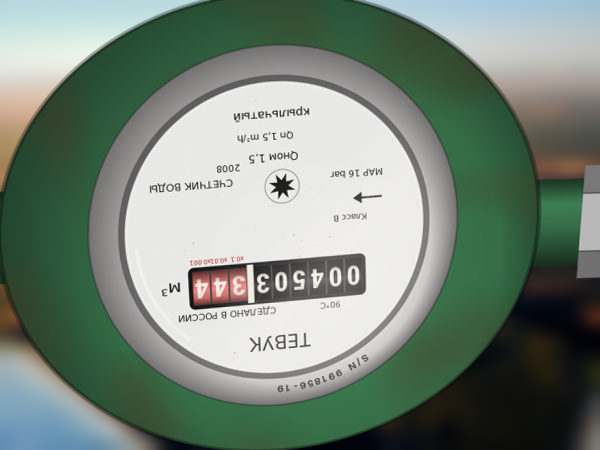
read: **4503.344** m³
